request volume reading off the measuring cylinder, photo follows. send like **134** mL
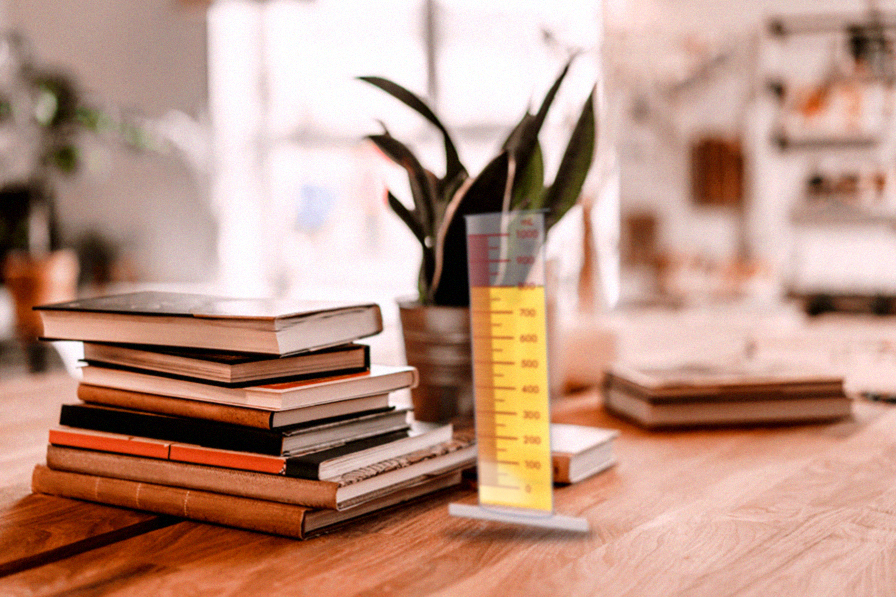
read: **800** mL
